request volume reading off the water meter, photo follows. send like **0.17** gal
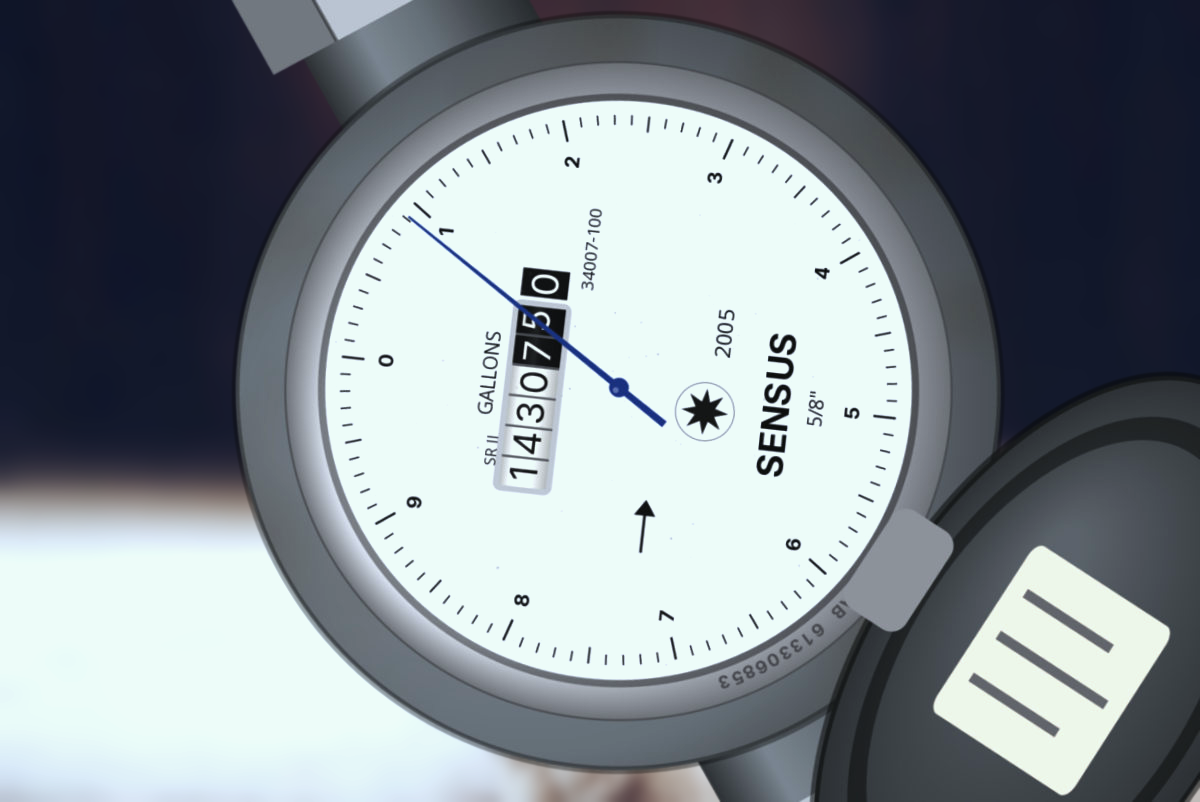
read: **1430750.9** gal
